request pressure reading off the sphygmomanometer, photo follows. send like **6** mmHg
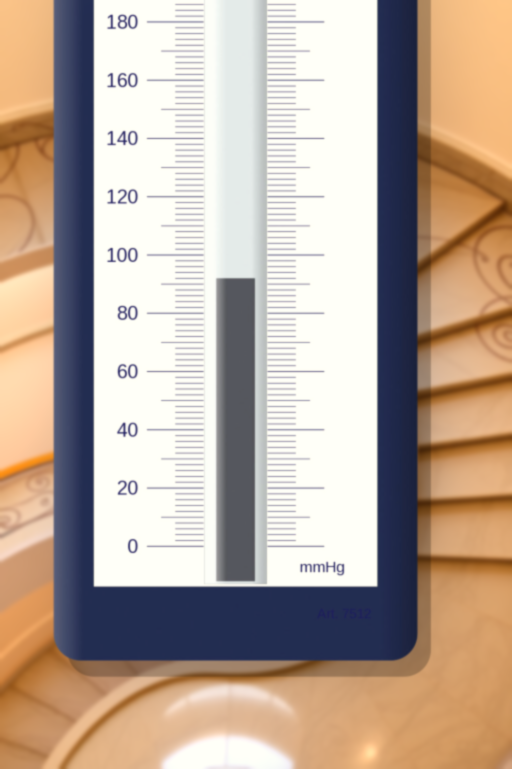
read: **92** mmHg
